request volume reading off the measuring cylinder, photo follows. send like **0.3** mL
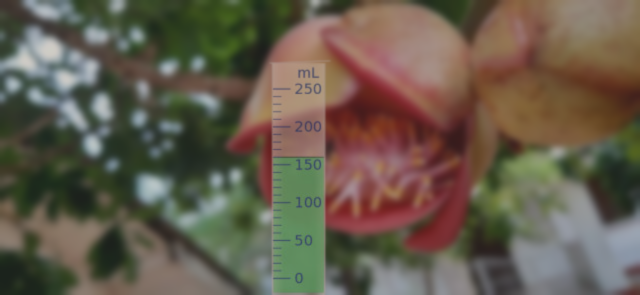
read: **160** mL
